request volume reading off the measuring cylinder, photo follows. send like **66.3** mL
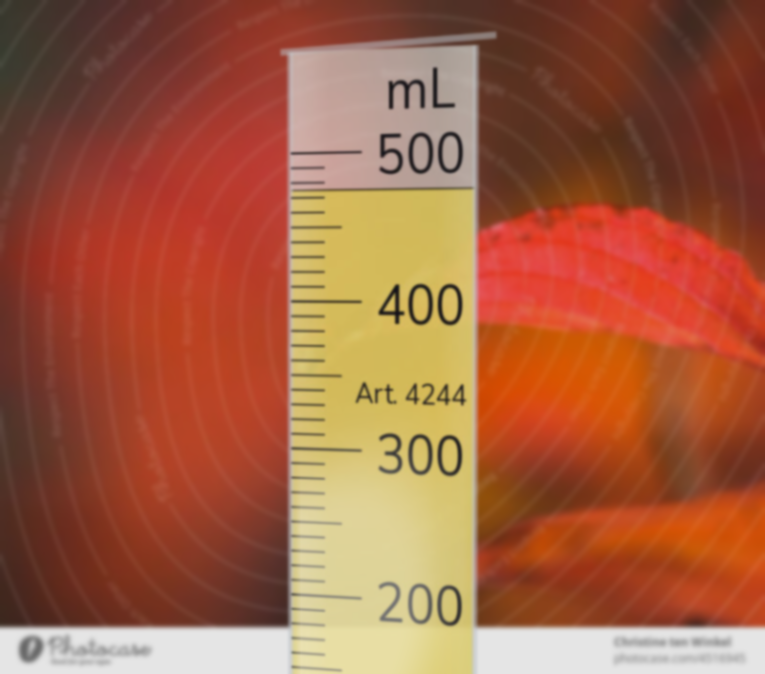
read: **475** mL
